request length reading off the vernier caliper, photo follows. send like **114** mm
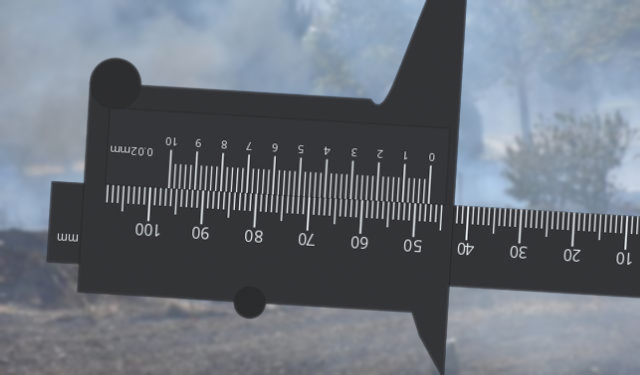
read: **47.5** mm
